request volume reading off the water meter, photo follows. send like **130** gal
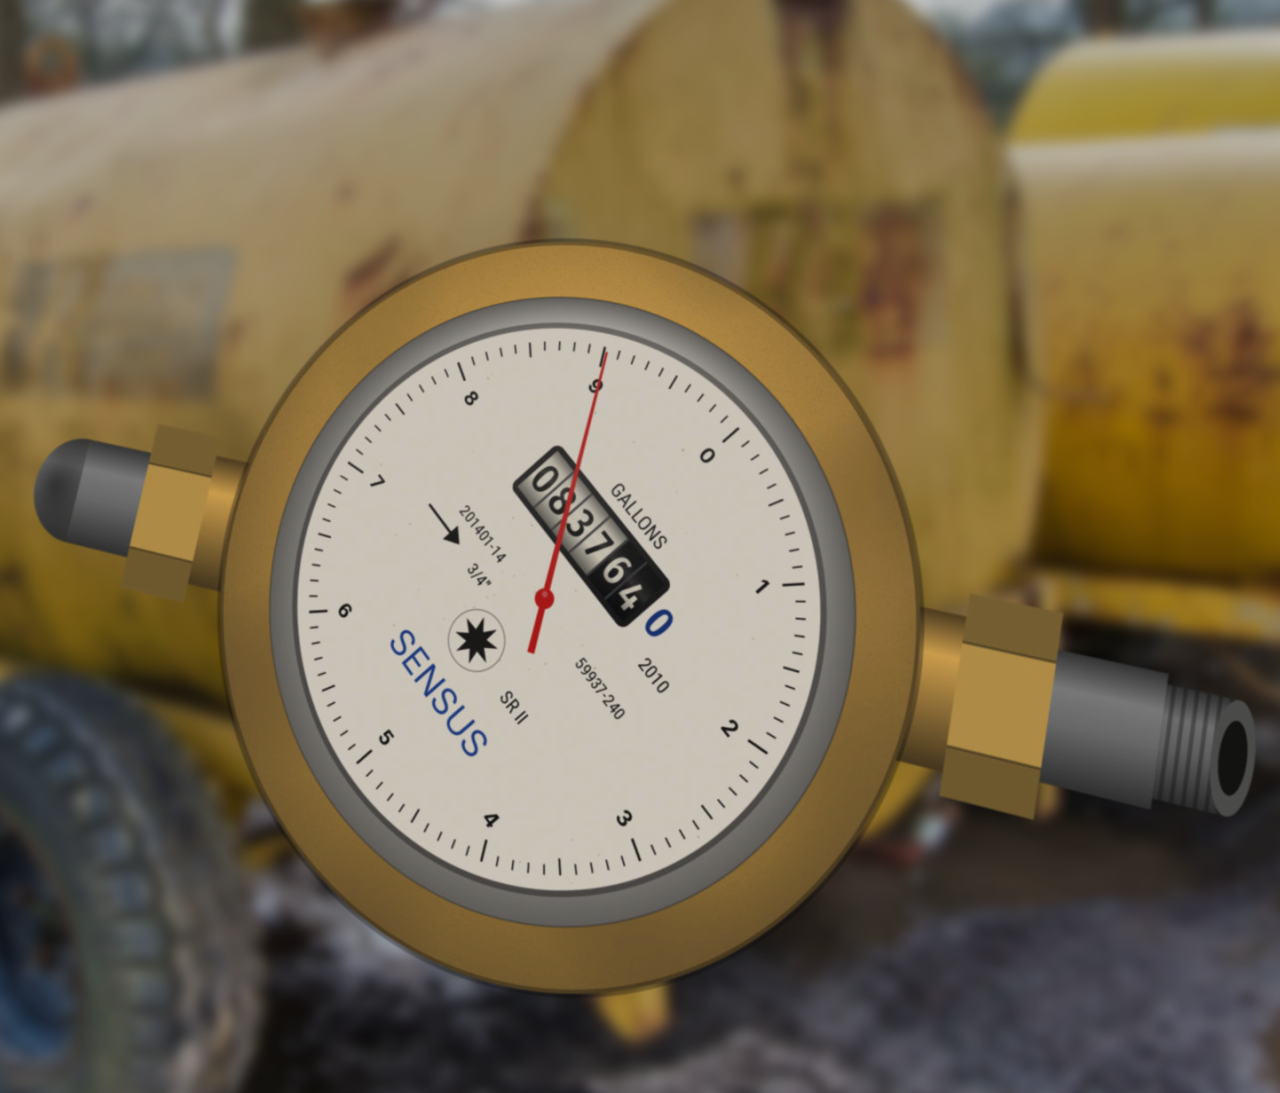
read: **837639.0** gal
